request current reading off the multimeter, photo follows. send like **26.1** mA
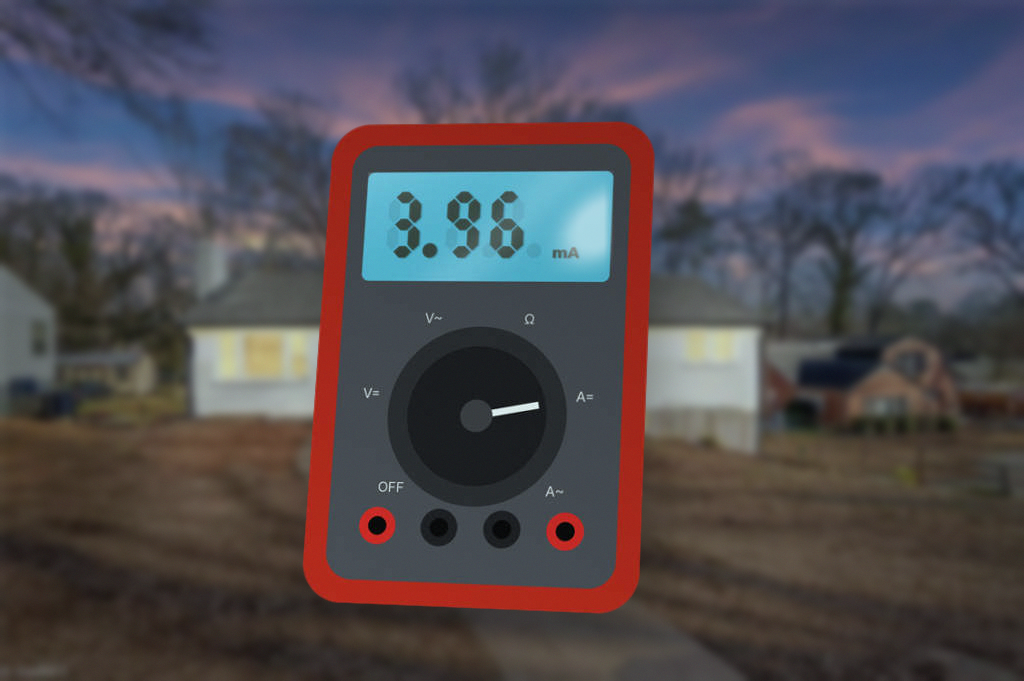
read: **3.96** mA
